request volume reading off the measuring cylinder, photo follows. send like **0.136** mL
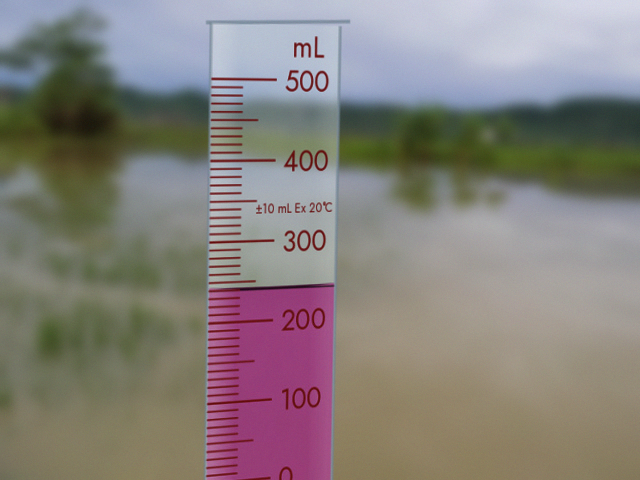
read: **240** mL
